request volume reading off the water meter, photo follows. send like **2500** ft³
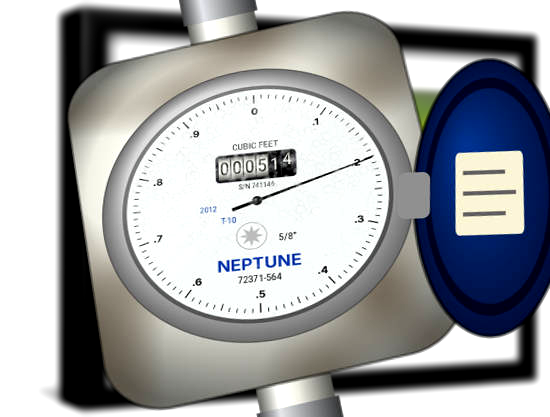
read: **514.20** ft³
